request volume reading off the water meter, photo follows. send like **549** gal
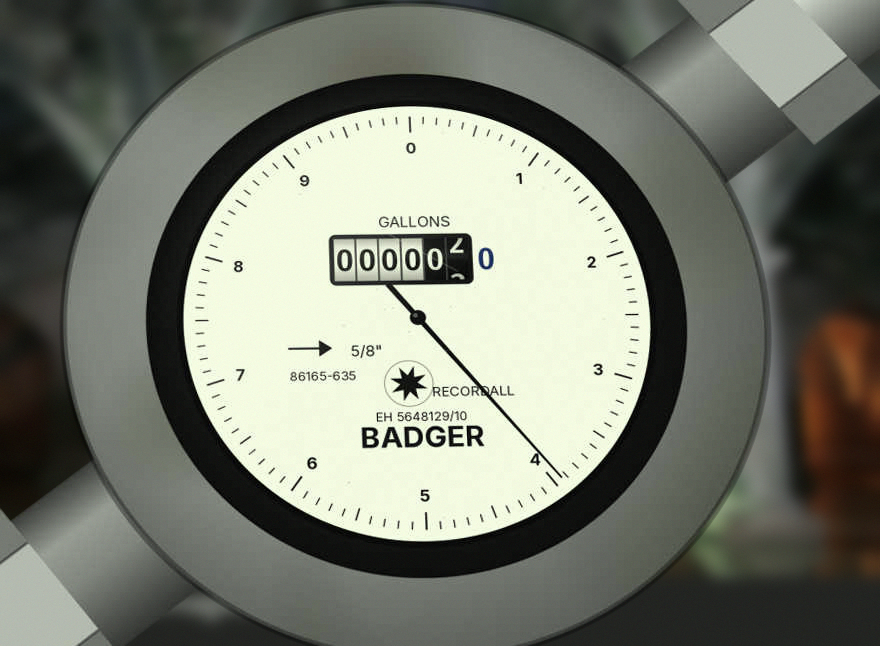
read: **23.9** gal
